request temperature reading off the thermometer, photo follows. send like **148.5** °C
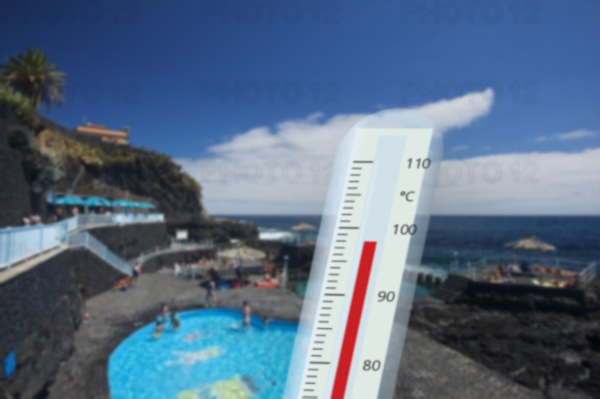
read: **98** °C
